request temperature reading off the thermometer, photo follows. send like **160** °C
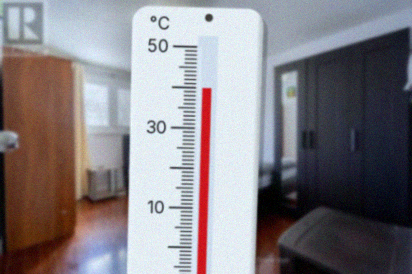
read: **40** °C
